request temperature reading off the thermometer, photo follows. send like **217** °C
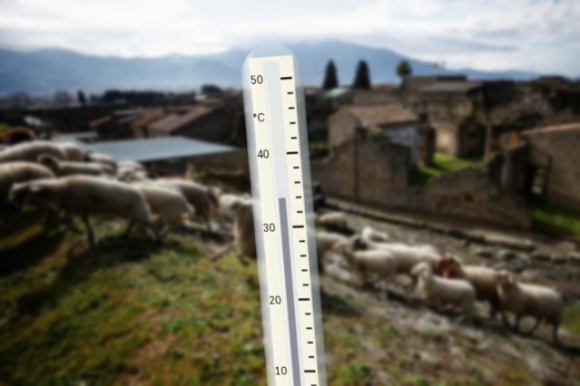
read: **34** °C
